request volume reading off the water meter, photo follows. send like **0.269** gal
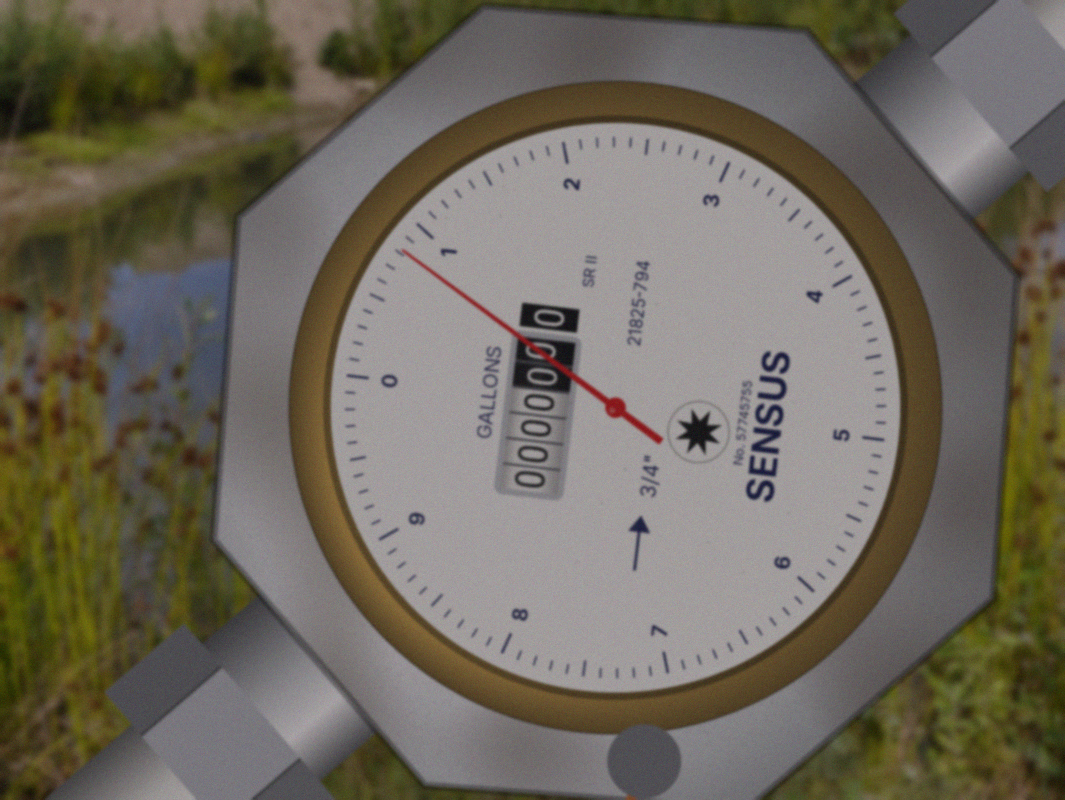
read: **0.8** gal
